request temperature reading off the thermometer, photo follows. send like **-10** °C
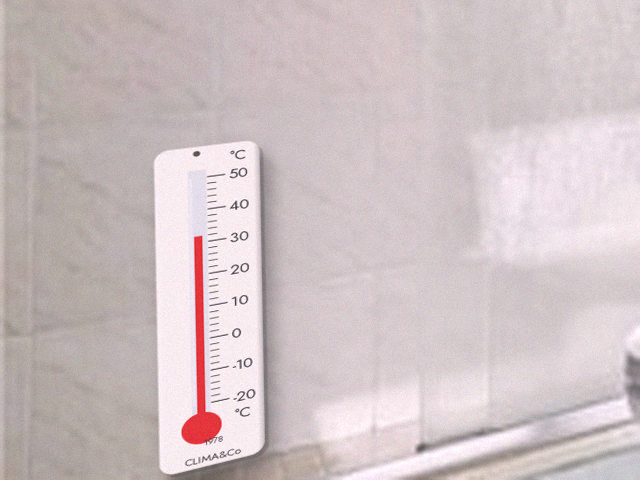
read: **32** °C
